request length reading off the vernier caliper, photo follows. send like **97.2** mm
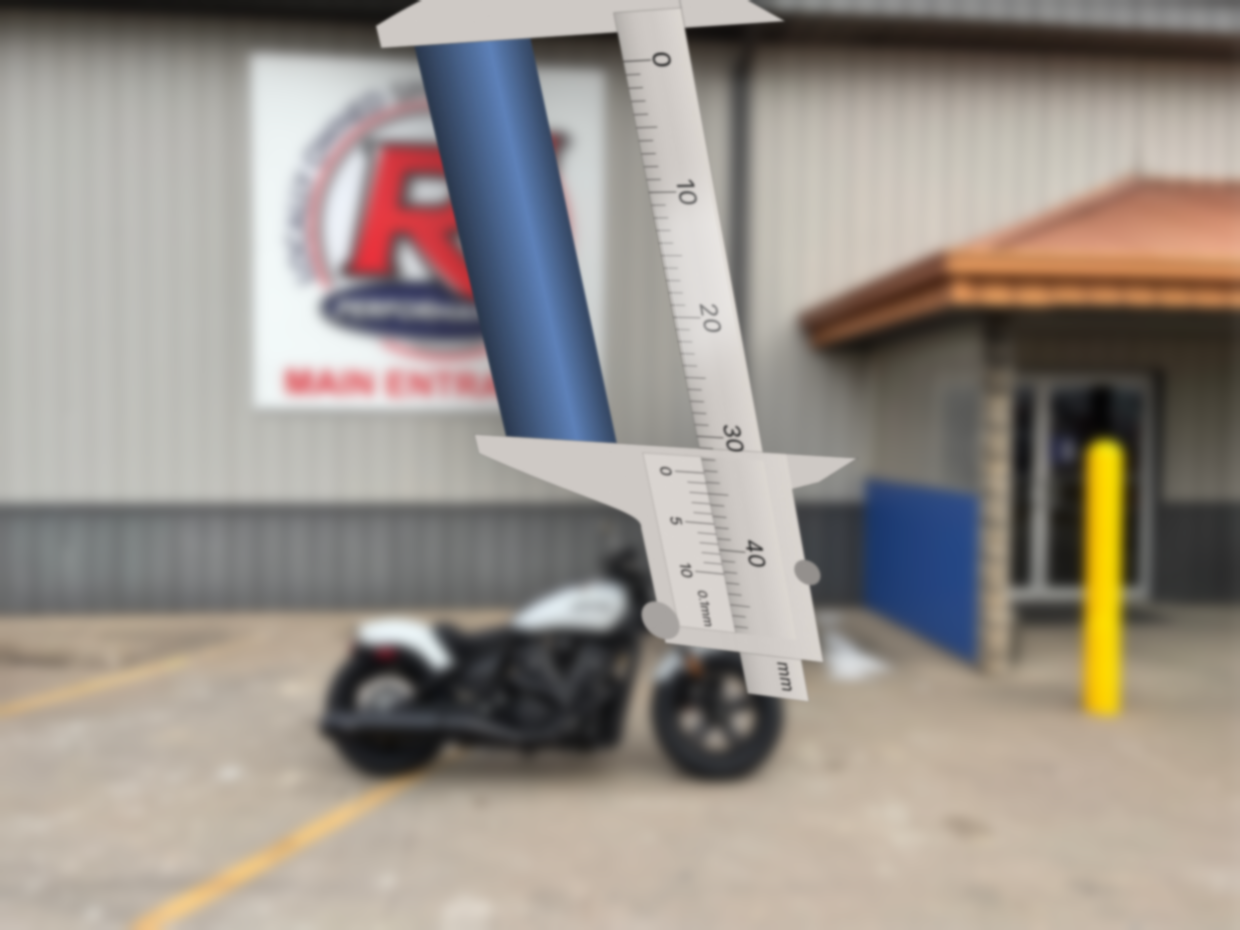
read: **33.2** mm
